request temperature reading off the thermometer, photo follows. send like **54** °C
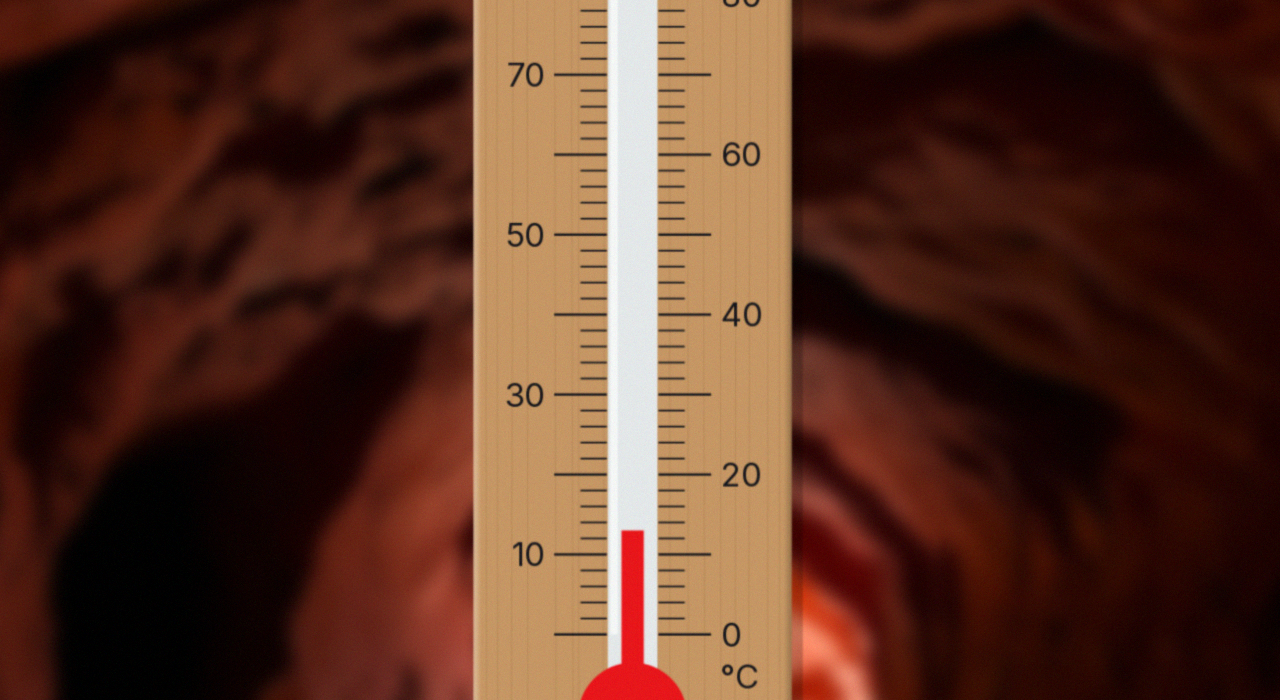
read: **13** °C
